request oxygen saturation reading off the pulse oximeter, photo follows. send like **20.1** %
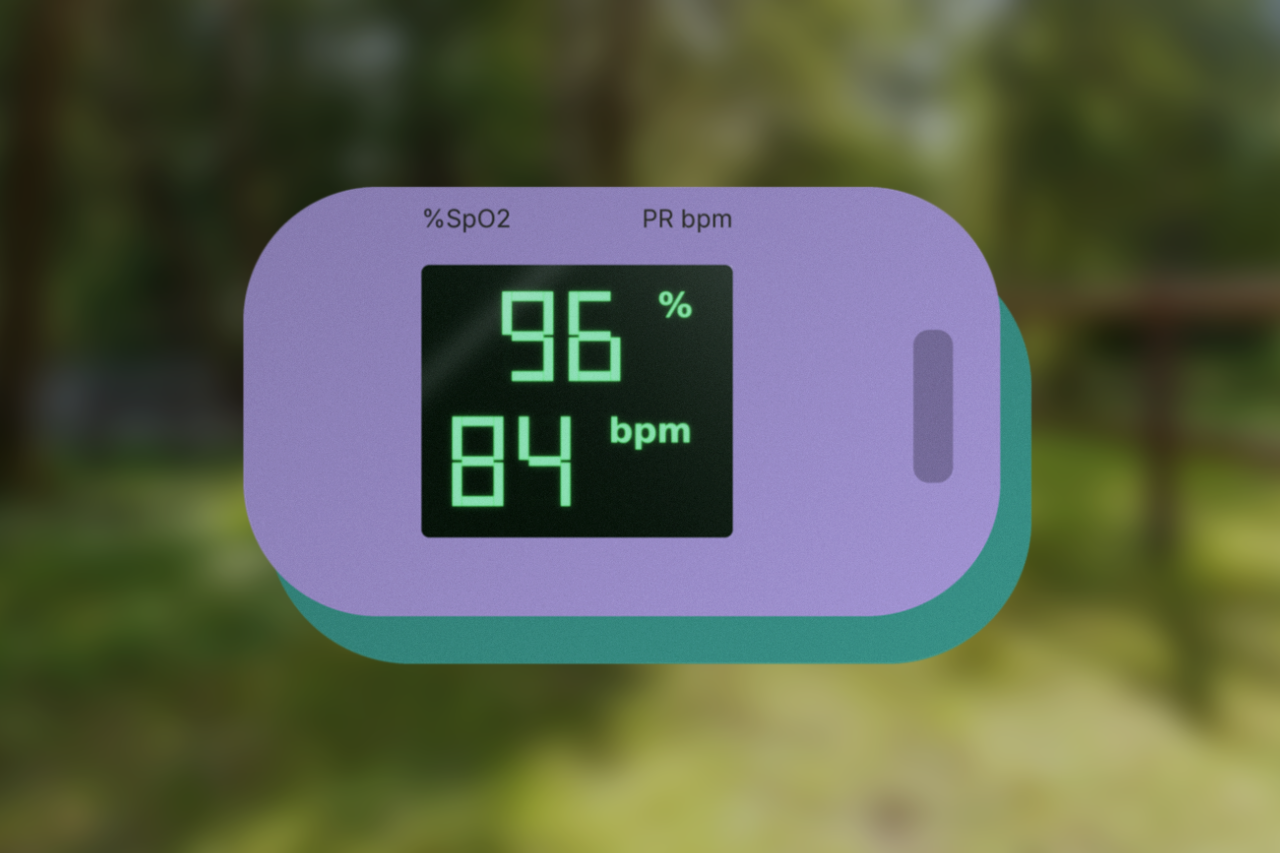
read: **96** %
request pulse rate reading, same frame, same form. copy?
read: **84** bpm
